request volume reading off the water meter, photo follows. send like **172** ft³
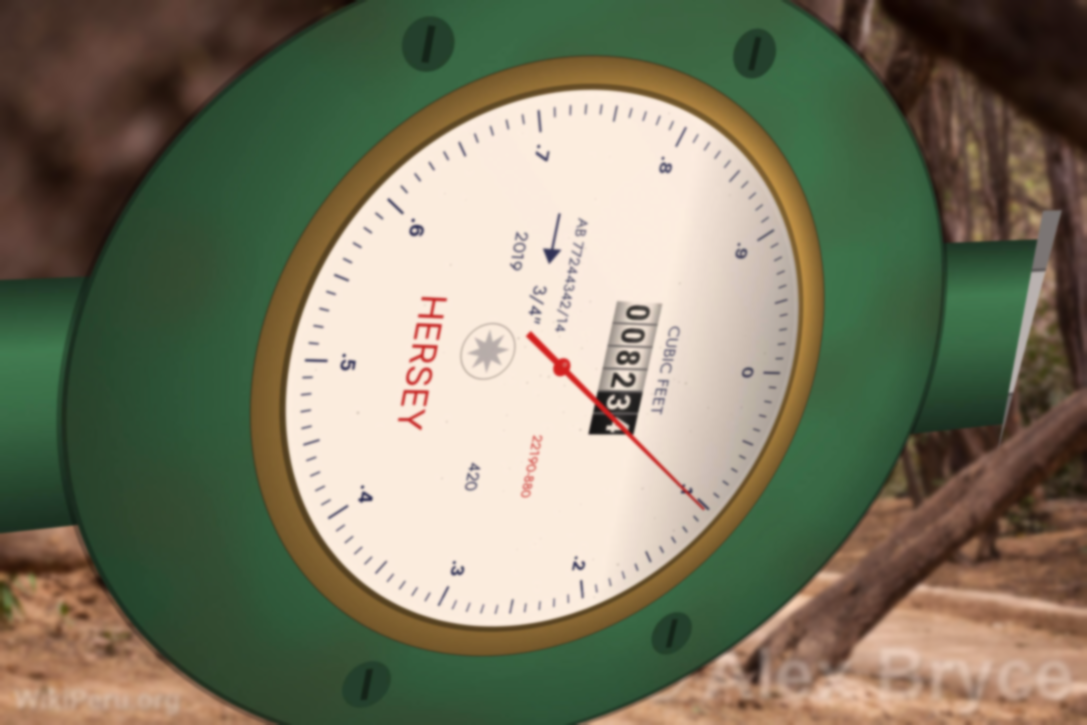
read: **8234.10** ft³
